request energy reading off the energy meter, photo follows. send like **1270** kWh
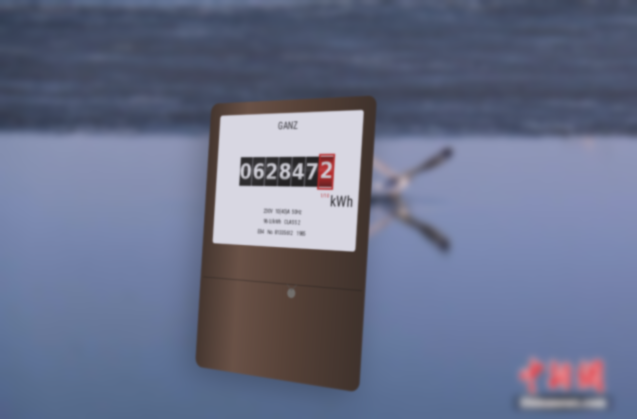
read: **62847.2** kWh
